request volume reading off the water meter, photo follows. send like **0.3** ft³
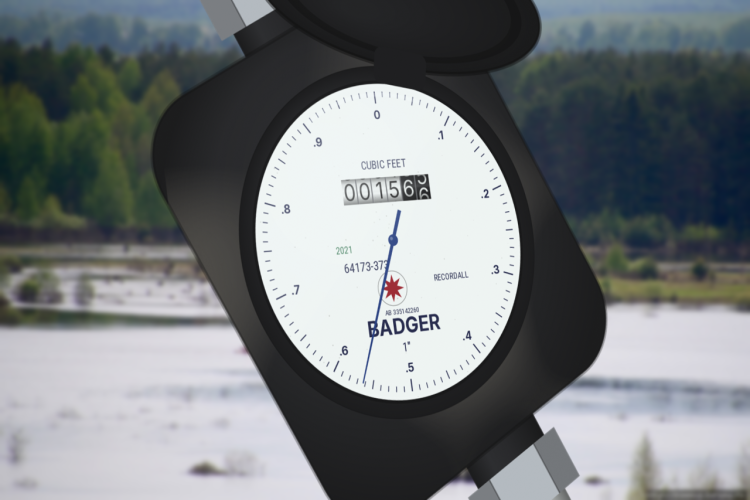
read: **1565.56** ft³
